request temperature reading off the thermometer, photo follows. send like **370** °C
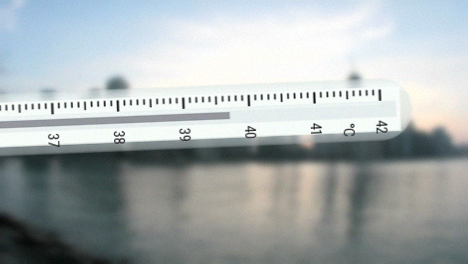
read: **39.7** °C
